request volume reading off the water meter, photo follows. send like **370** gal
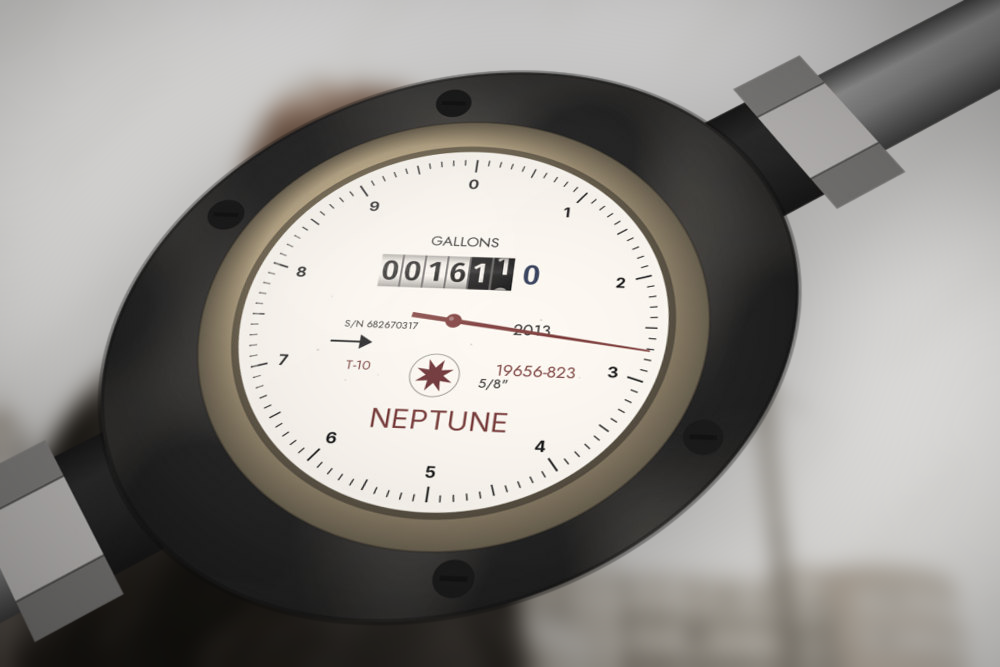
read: **16112.7** gal
